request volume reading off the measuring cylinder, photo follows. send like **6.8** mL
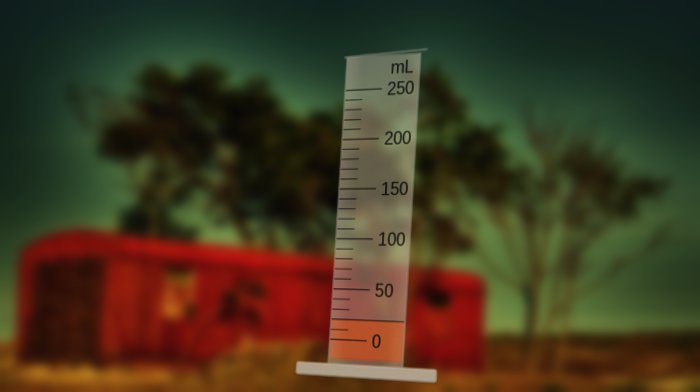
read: **20** mL
